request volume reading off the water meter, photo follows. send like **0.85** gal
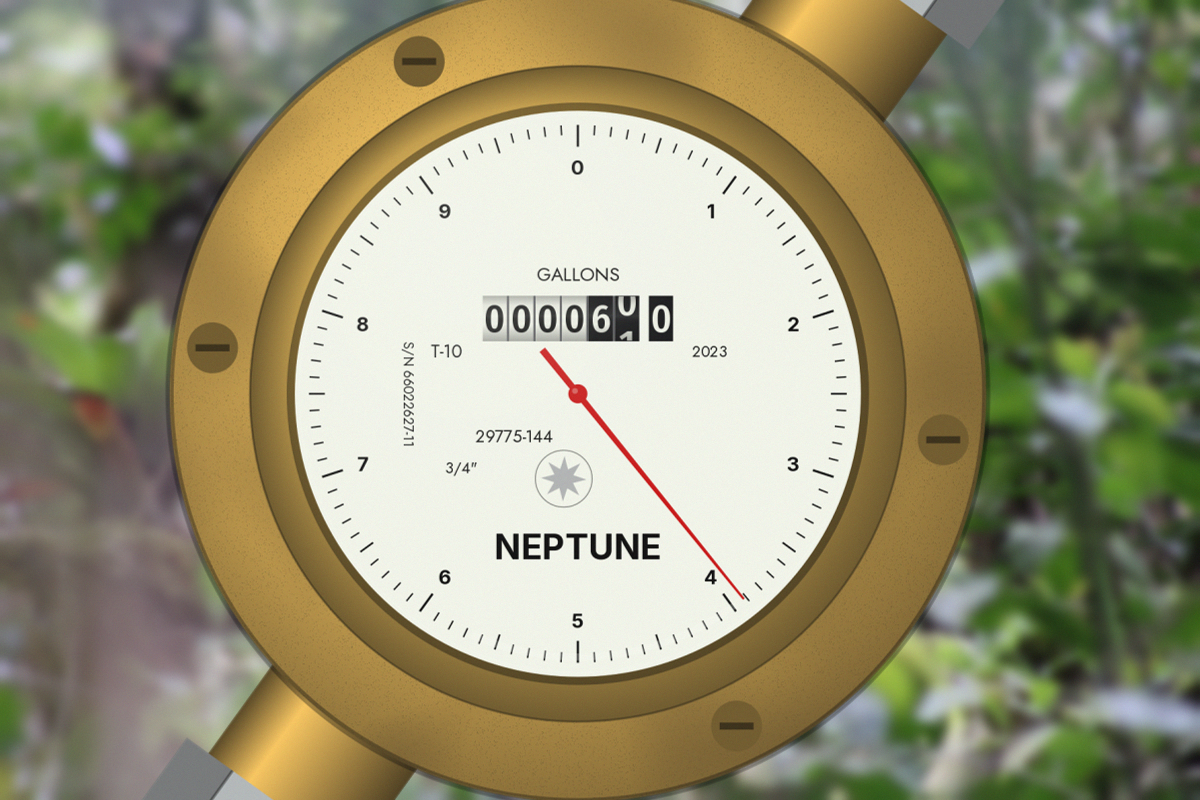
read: **603.9** gal
